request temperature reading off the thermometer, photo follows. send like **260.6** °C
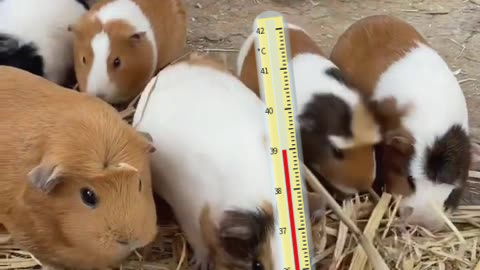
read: **39** °C
